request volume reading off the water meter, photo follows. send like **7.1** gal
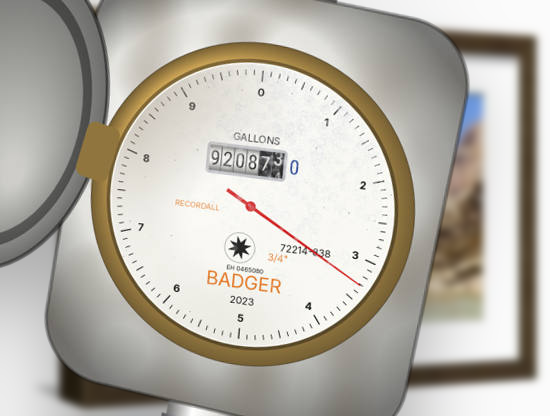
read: **9208733.3** gal
